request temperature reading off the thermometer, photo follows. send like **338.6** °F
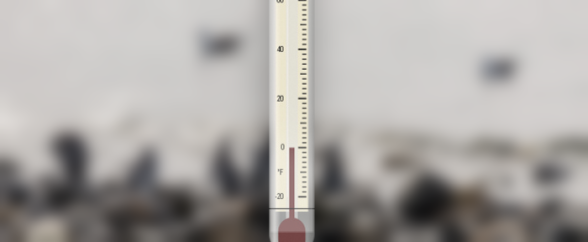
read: **0** °F
